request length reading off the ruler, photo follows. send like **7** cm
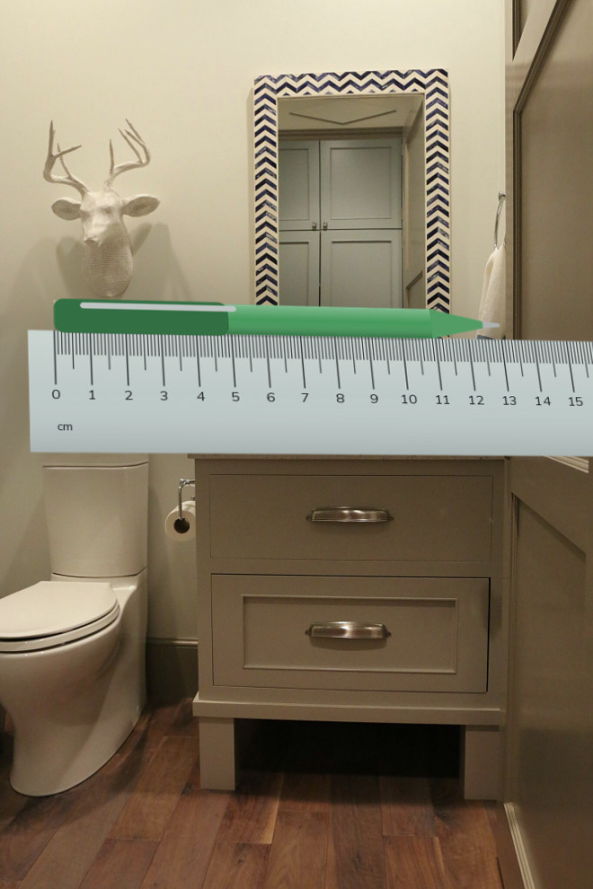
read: **13** cm
